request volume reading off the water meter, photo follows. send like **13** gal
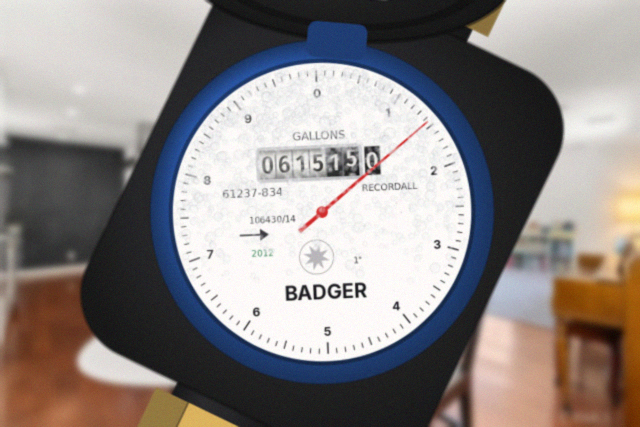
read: **615151.4** gal
